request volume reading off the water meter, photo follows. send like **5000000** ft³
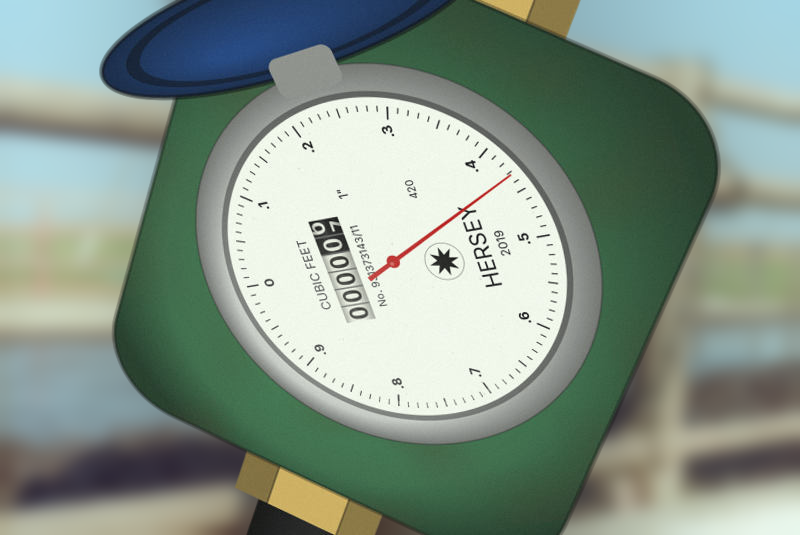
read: **6.43** ft³
